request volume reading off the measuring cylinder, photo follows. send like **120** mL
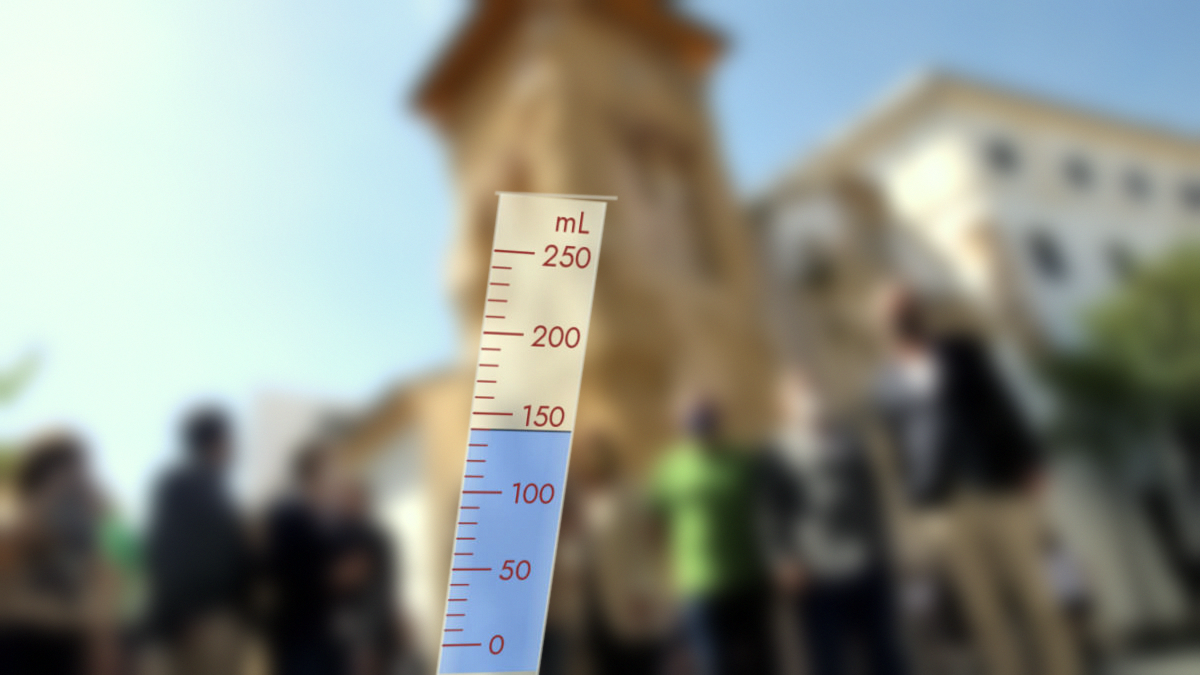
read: **140** mL
